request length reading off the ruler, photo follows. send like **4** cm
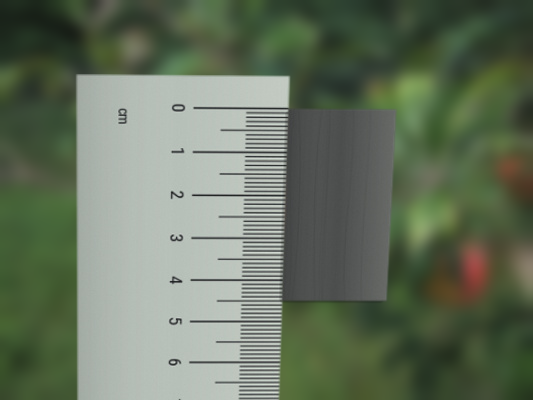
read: **4.5** cm
